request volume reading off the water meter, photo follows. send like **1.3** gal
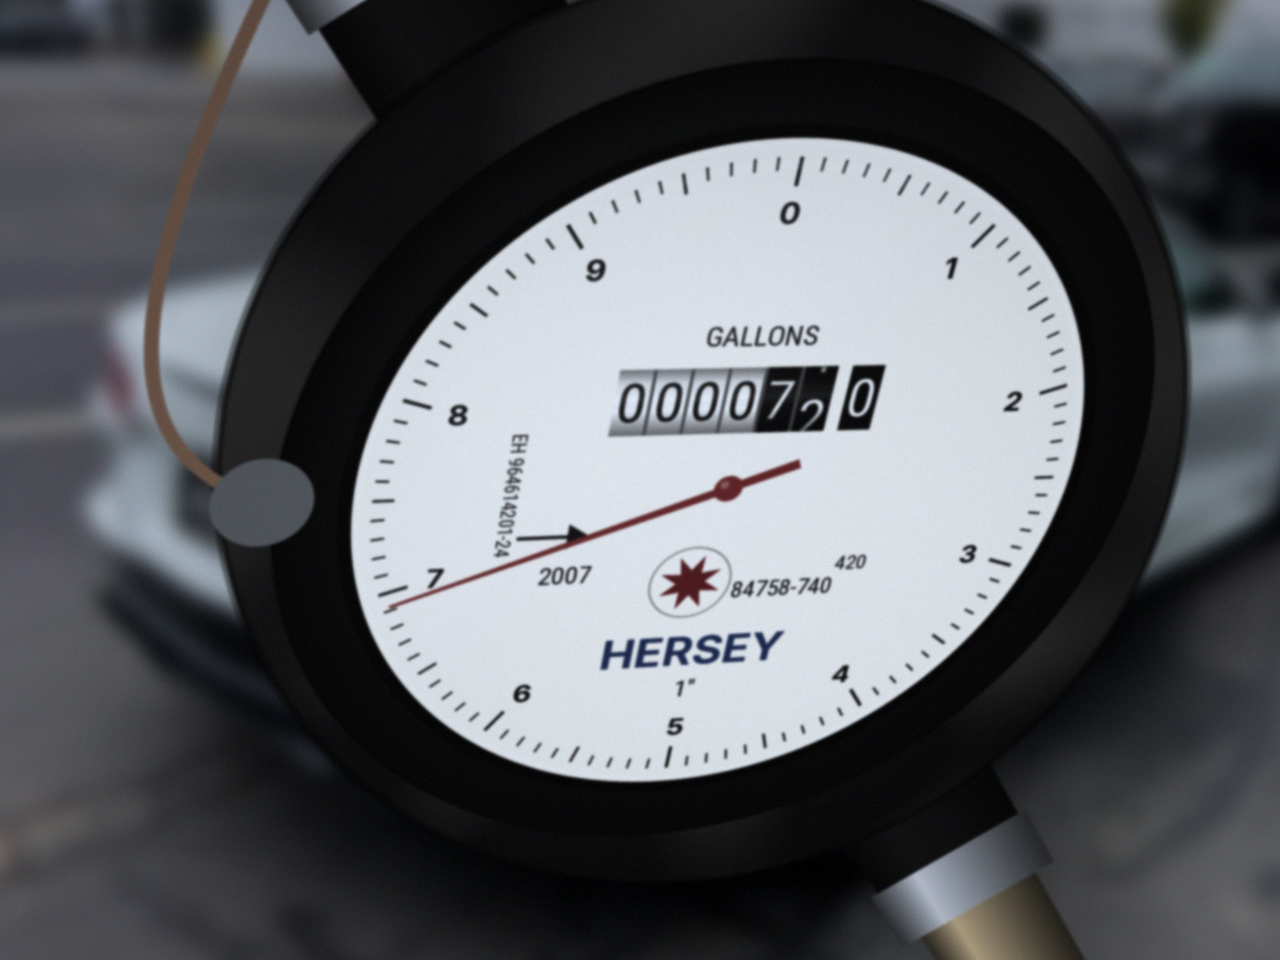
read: **716.9** gal
